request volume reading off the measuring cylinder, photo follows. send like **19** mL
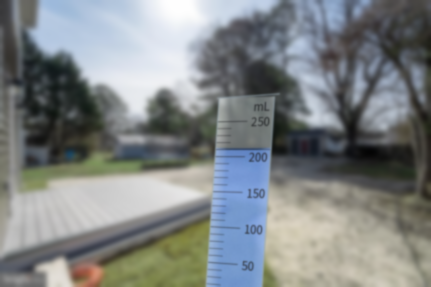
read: **210** mL
